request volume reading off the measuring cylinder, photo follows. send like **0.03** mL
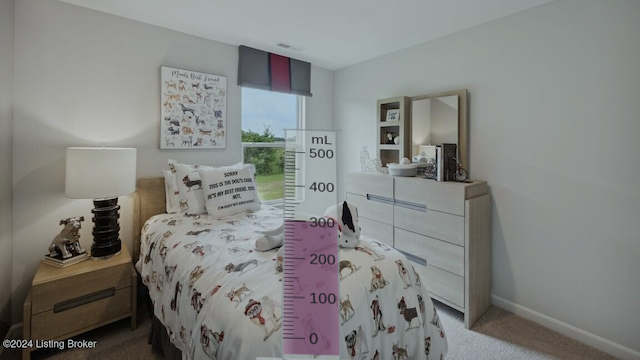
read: **300** mL
